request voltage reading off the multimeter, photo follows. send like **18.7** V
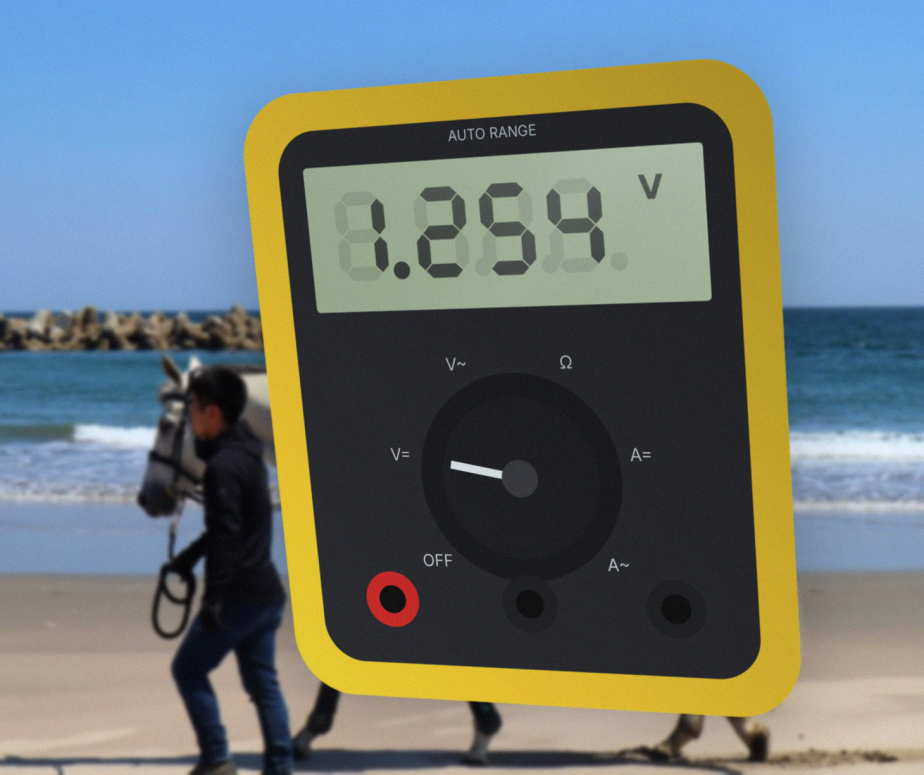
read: **1.254** V
